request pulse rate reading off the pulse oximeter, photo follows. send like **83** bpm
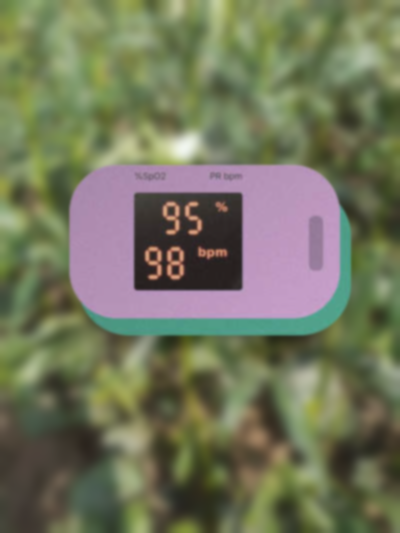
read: **98** bpm
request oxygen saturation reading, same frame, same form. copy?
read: **95** %
